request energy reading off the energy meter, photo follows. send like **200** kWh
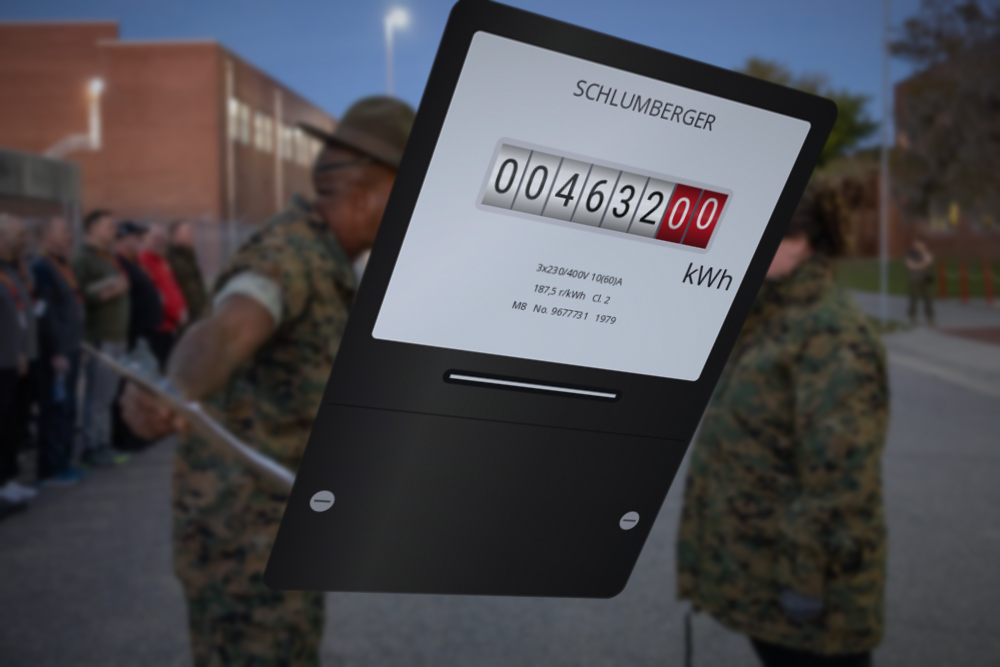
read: **4632.00** kWh
